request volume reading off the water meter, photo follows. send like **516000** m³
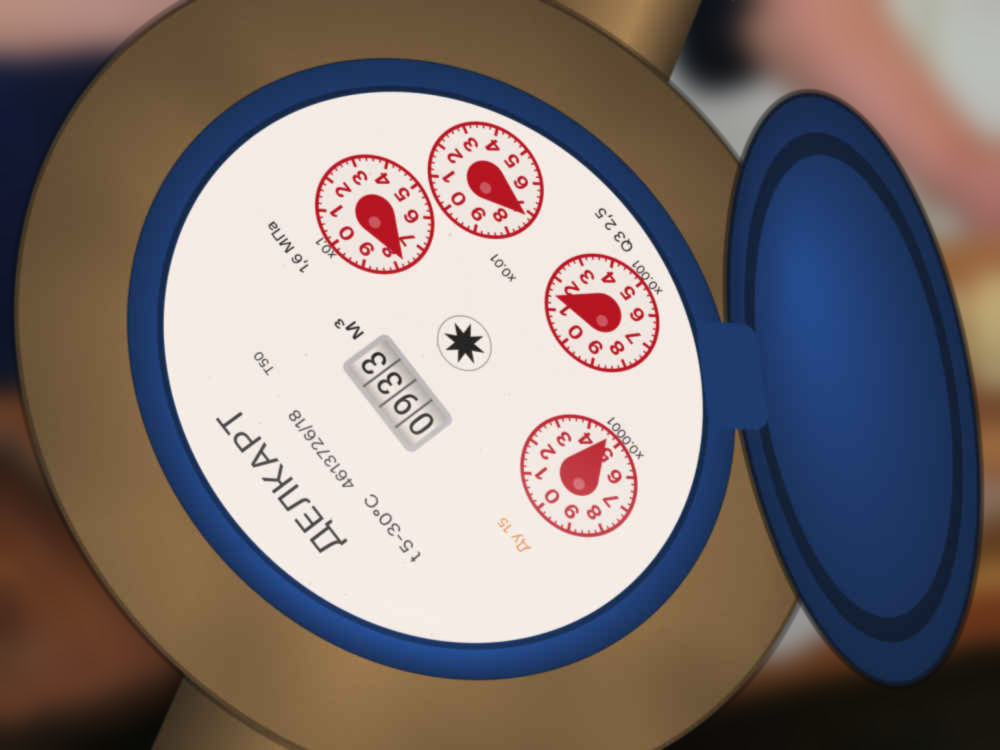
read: **933.7714** m³
